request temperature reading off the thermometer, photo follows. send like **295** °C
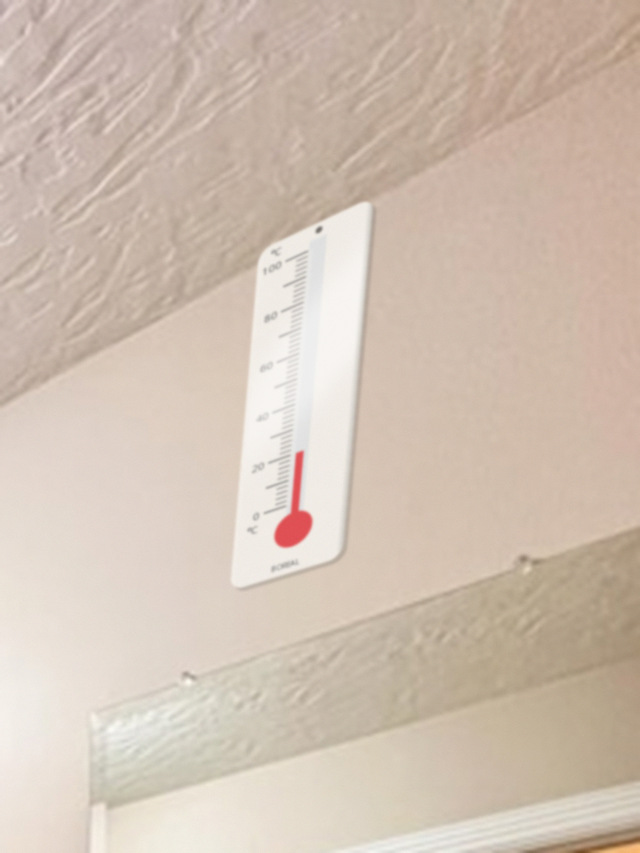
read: **20** °C
